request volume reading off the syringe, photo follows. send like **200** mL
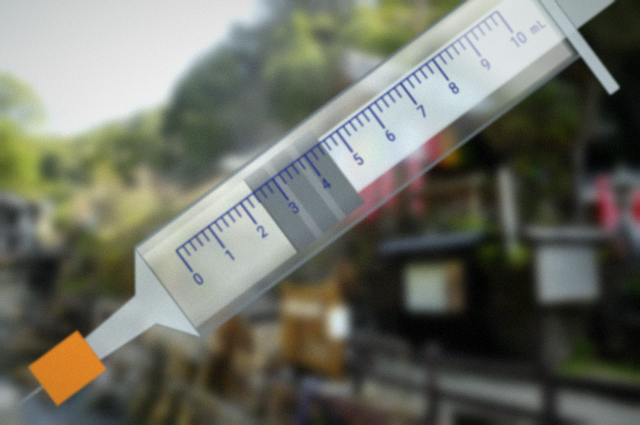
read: **2.4** mL
